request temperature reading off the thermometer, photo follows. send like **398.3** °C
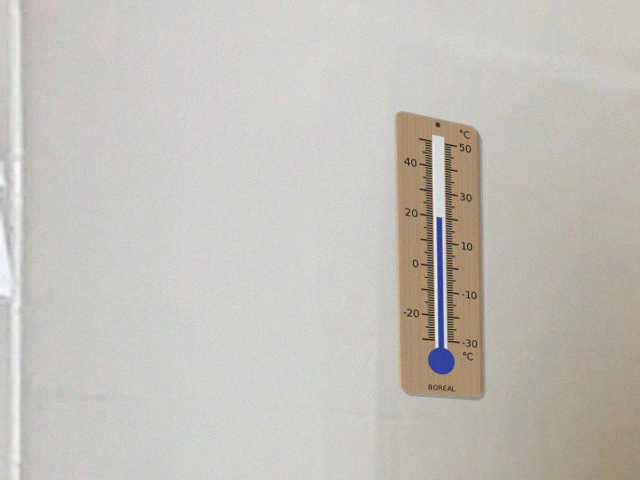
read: **20** °C
